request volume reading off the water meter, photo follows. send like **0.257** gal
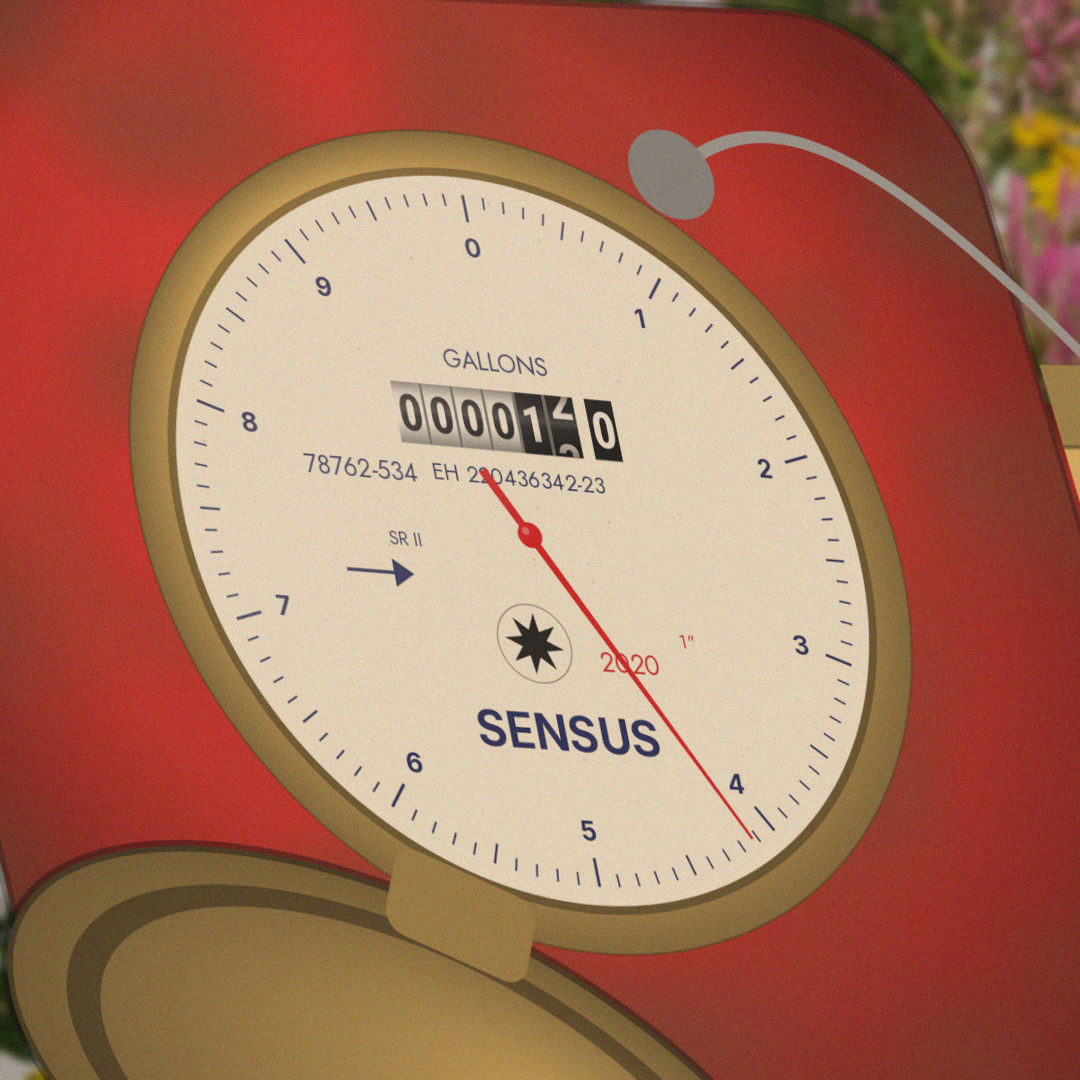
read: **124.1** gal
